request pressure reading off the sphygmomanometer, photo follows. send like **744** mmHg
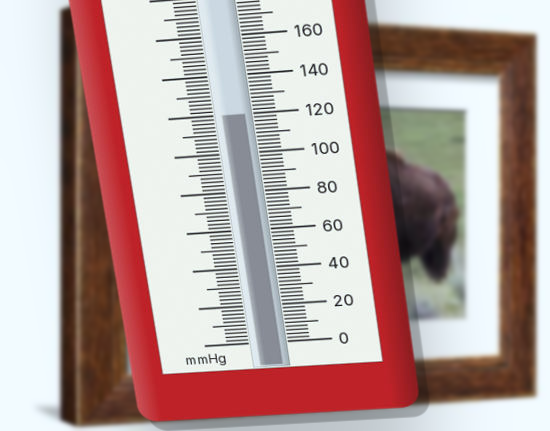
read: **120** mmHg
